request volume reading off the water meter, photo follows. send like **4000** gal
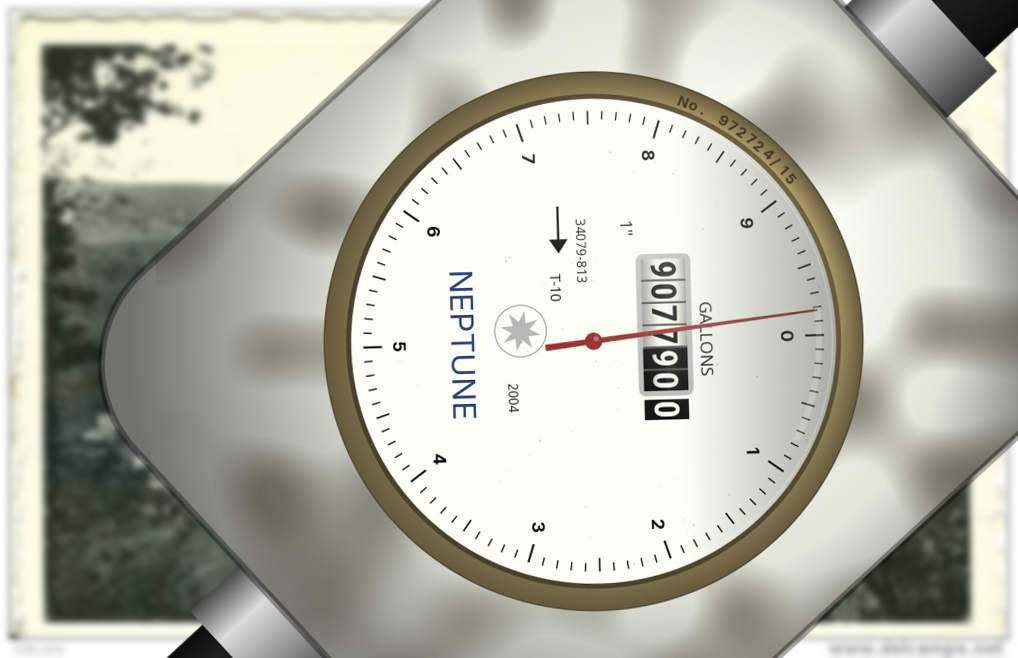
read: **9077899.8** gal
